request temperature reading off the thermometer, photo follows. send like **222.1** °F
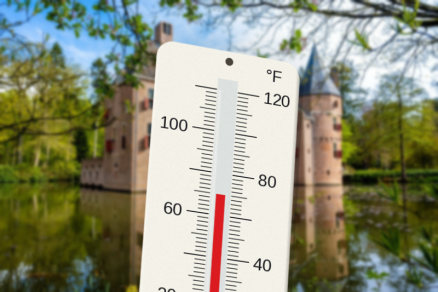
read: **70** °F
